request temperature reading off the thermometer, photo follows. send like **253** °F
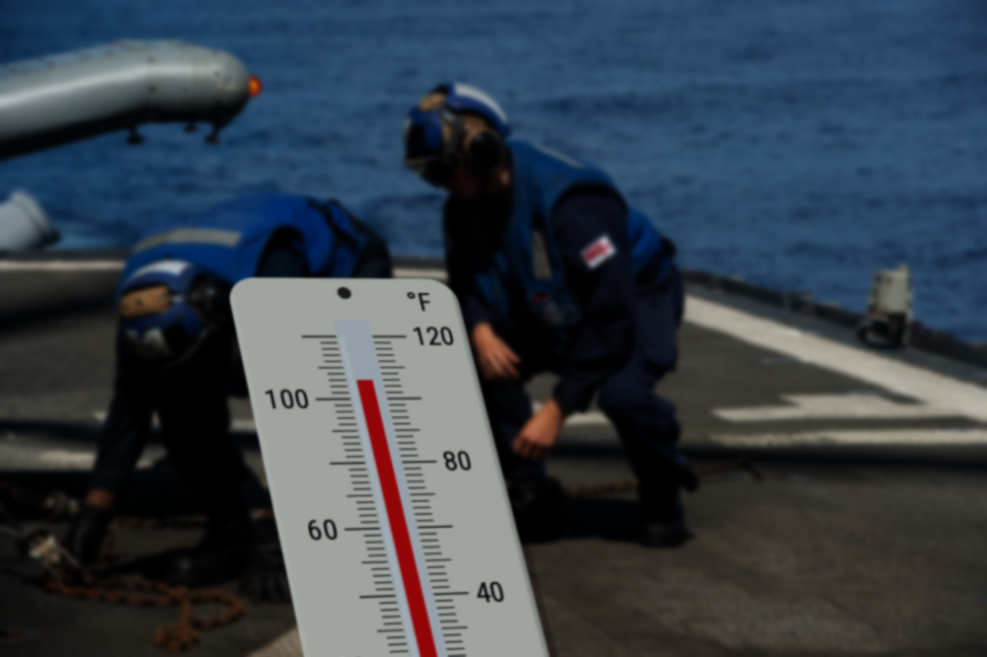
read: **106** °F
